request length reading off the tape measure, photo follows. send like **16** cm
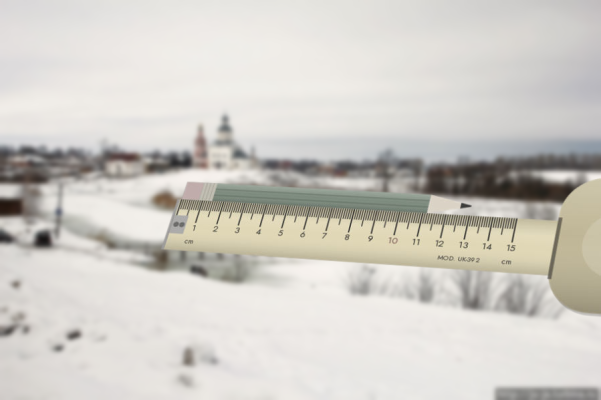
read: **13** cm
